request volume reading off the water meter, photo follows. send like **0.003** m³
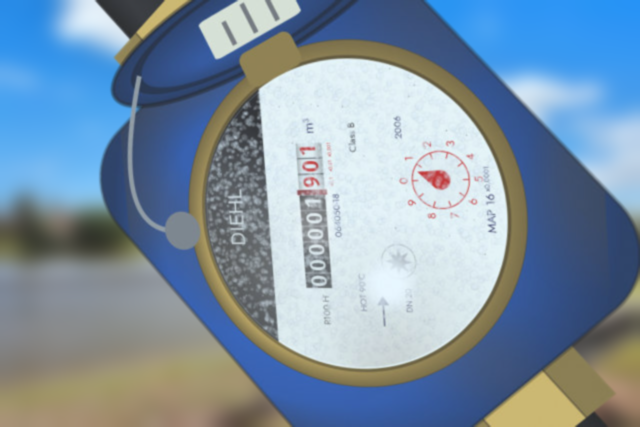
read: **1.9010** m³
